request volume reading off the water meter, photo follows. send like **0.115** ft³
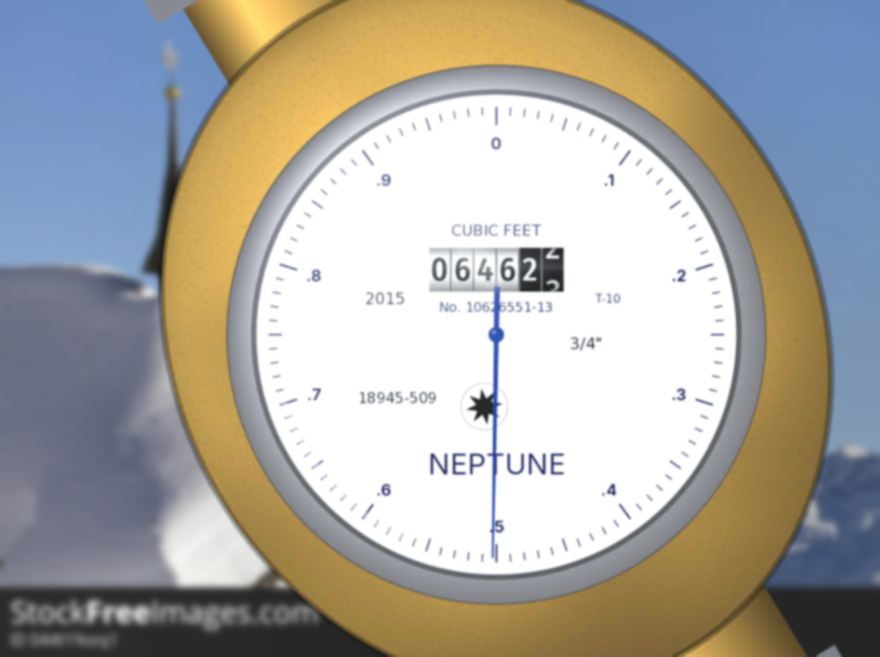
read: **64622.50** ft³
